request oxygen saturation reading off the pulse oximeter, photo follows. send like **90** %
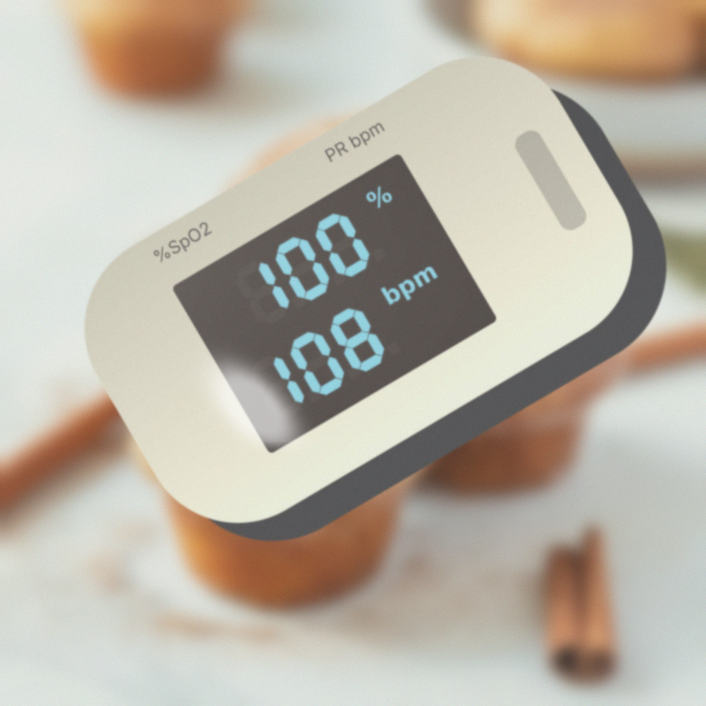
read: **100** %
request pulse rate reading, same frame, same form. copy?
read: **108** bpm
